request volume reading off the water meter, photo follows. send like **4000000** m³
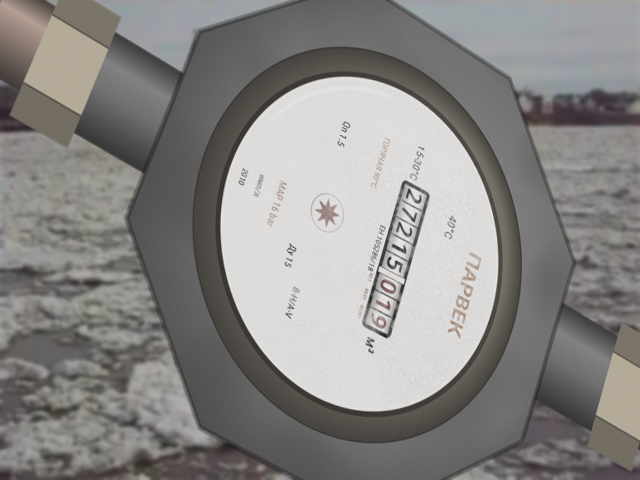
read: **27215.019** m³
